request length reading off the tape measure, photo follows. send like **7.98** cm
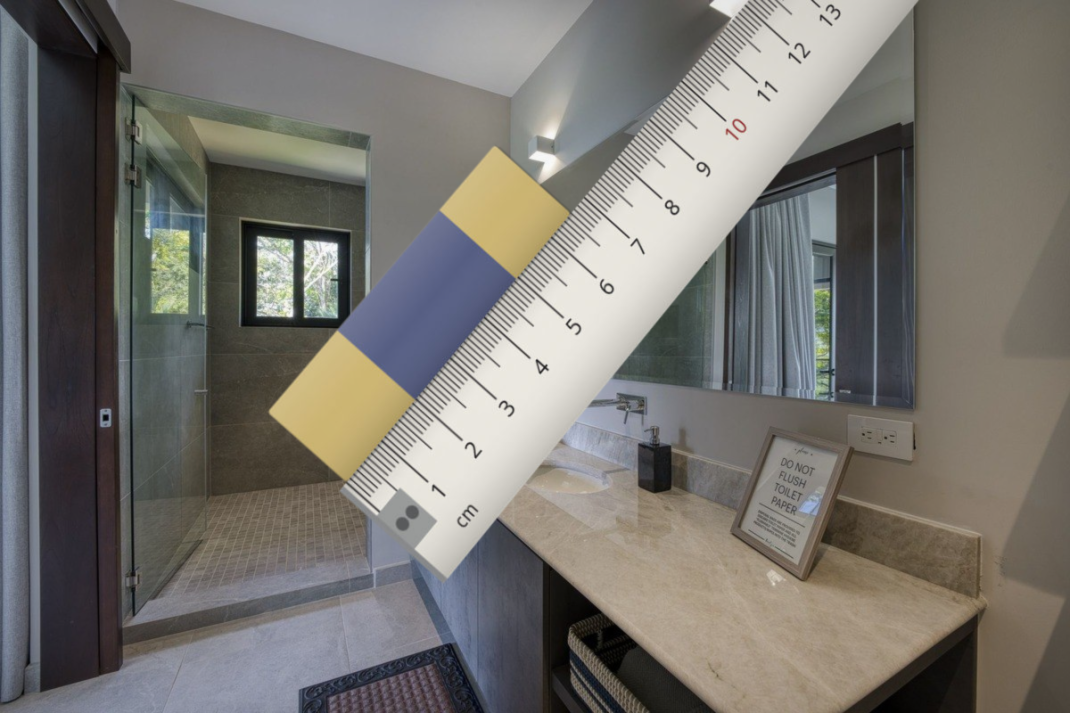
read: **6.6** cm
